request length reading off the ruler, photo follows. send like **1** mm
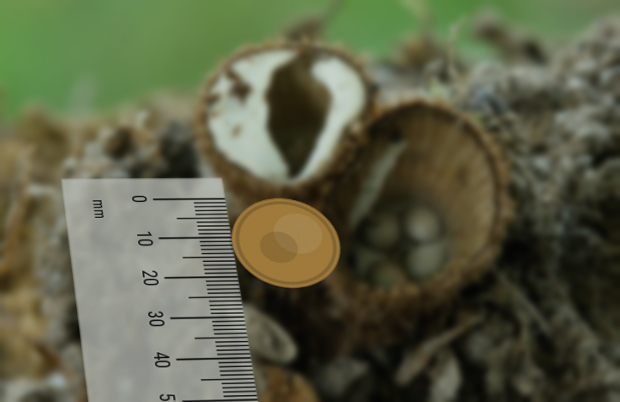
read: **23** mm
